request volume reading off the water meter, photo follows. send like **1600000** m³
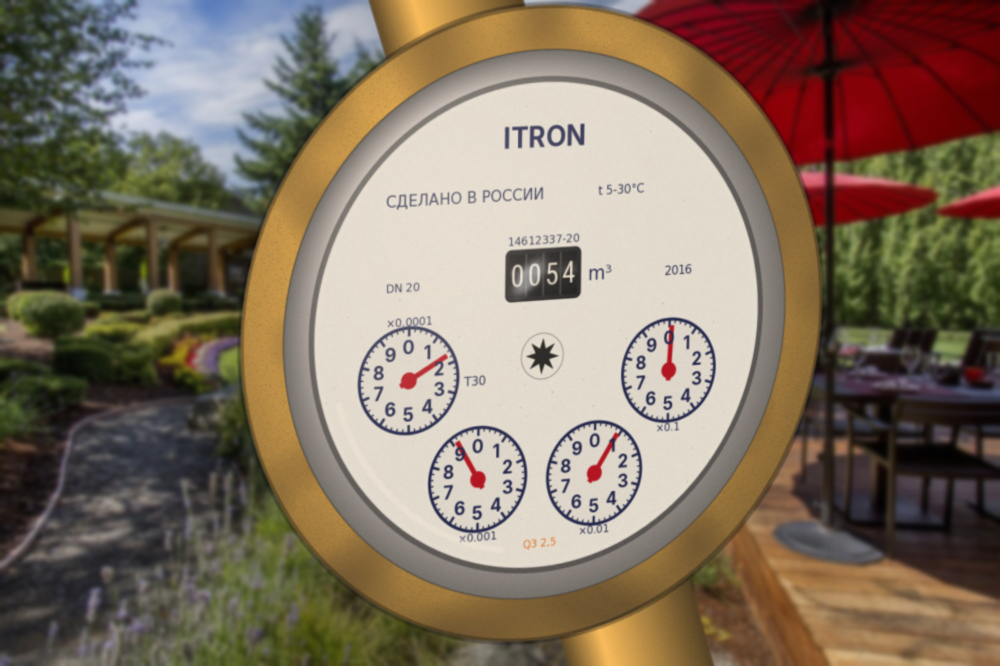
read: **54.0091** m³
